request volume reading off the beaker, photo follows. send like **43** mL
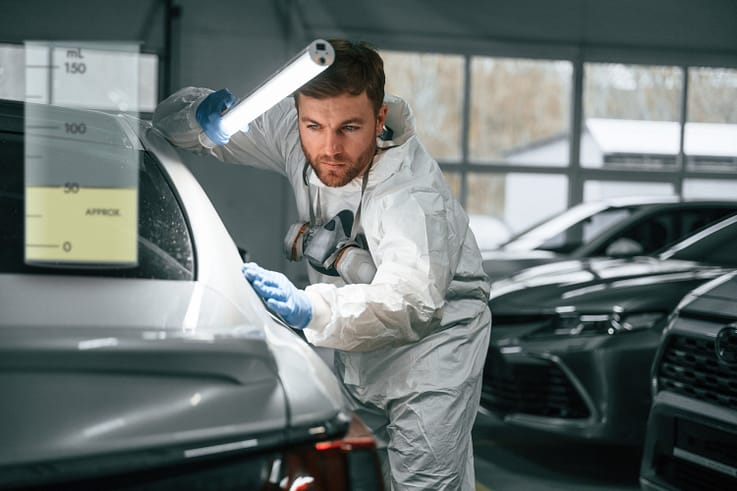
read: **50** mL
